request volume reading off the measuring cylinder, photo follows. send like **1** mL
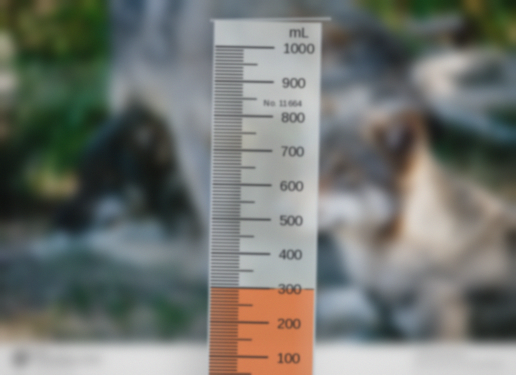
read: **300** mL
